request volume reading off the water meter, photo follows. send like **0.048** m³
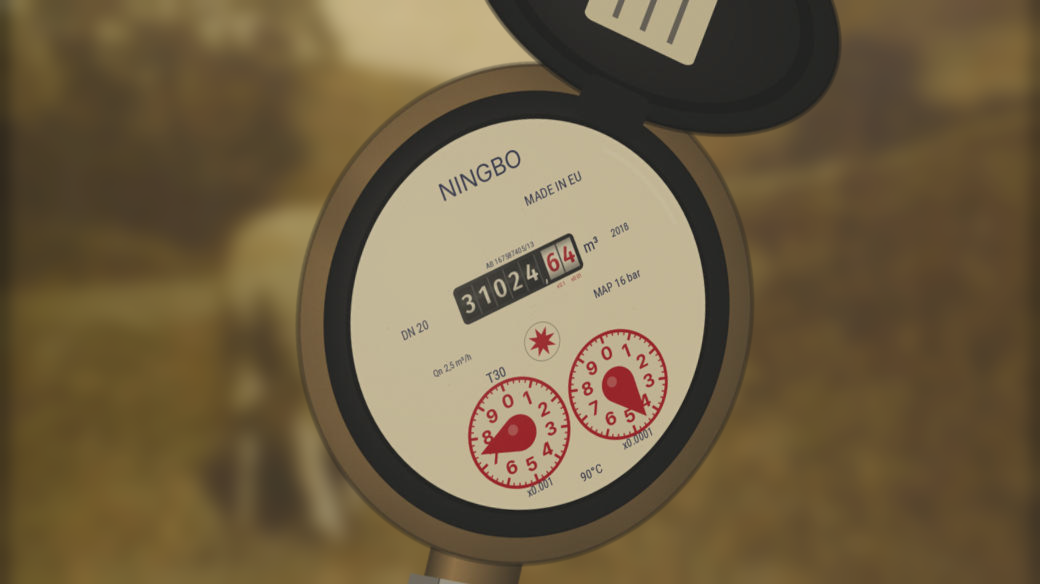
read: **31024.6474** m³
